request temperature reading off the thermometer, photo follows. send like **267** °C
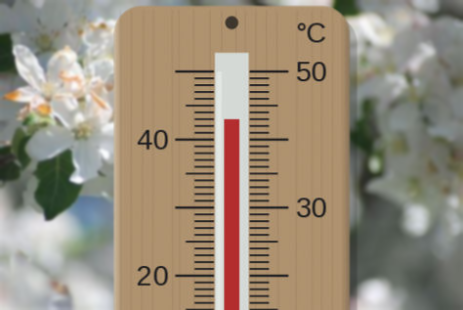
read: **43** °C
